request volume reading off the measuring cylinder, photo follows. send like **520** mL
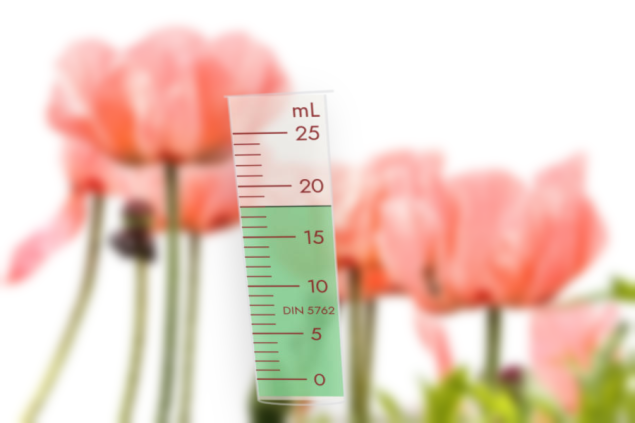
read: **18** mL
